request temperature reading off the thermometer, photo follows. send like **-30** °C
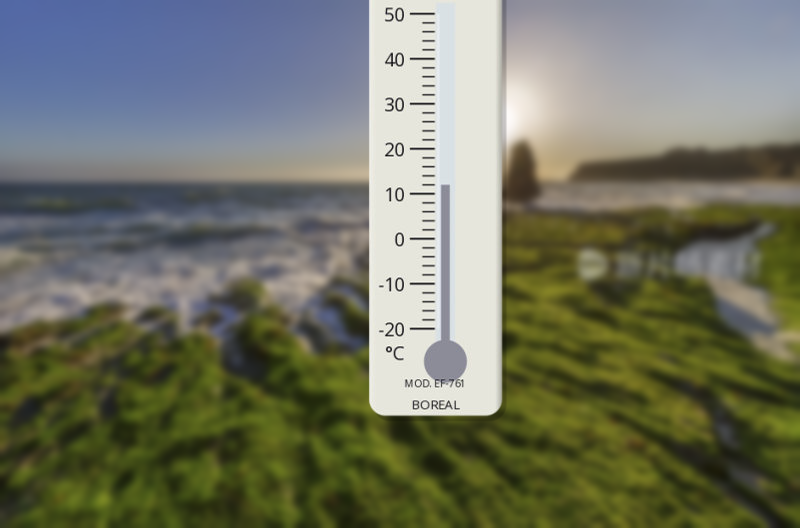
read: **12** °C
